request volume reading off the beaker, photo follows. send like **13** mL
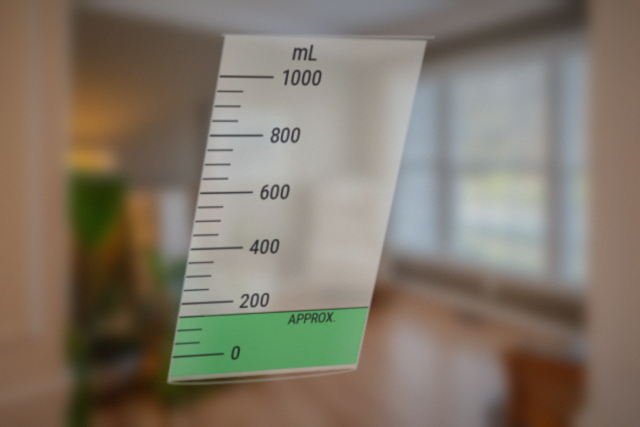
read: **150** mL
